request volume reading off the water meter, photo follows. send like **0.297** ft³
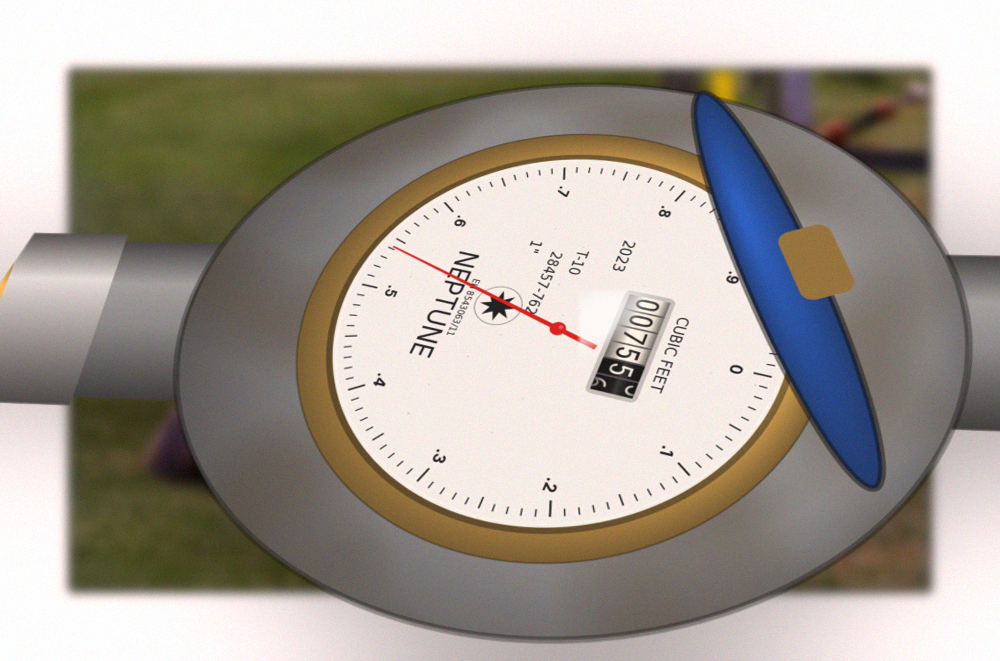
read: **7555.54** ft³
